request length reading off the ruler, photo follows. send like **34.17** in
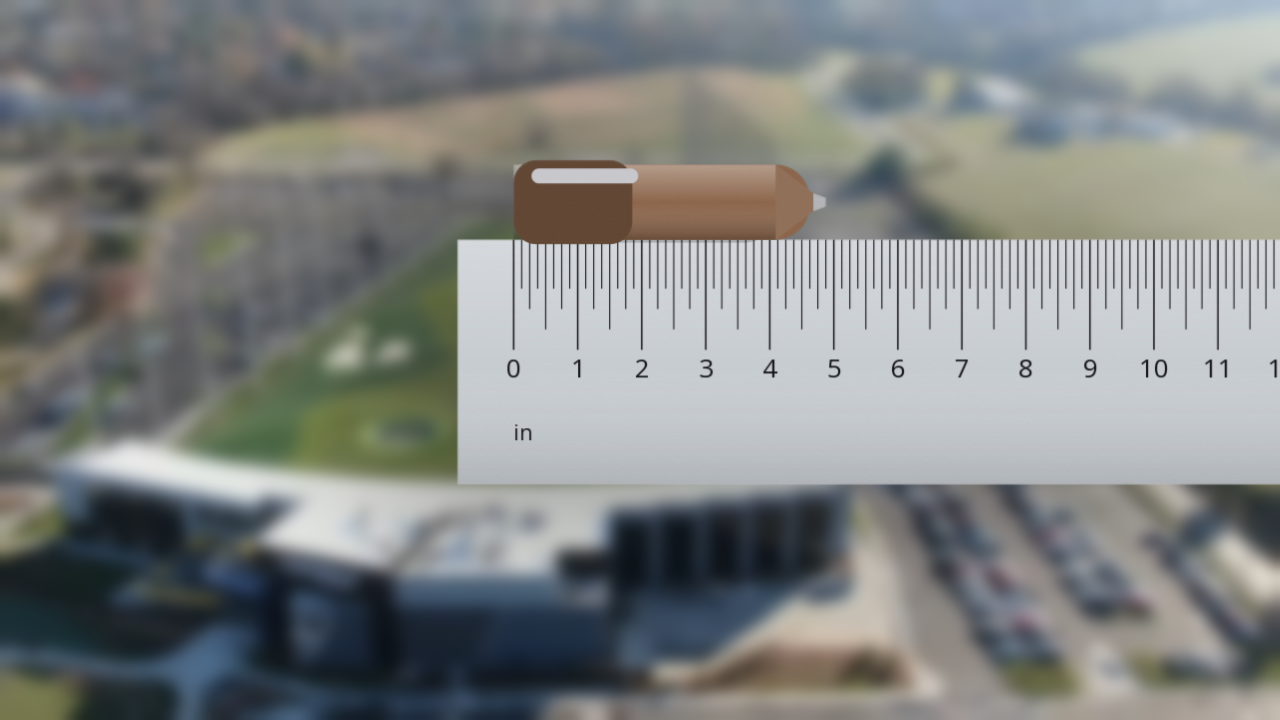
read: **4.875** in
